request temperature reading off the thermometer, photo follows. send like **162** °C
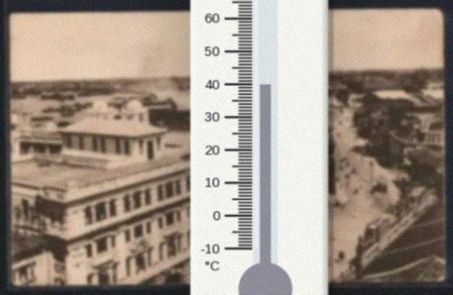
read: **40** °C
